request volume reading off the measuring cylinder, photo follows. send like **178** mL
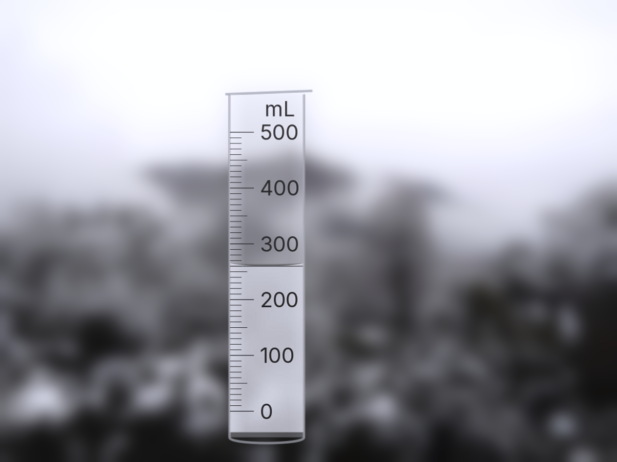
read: **260** mL
